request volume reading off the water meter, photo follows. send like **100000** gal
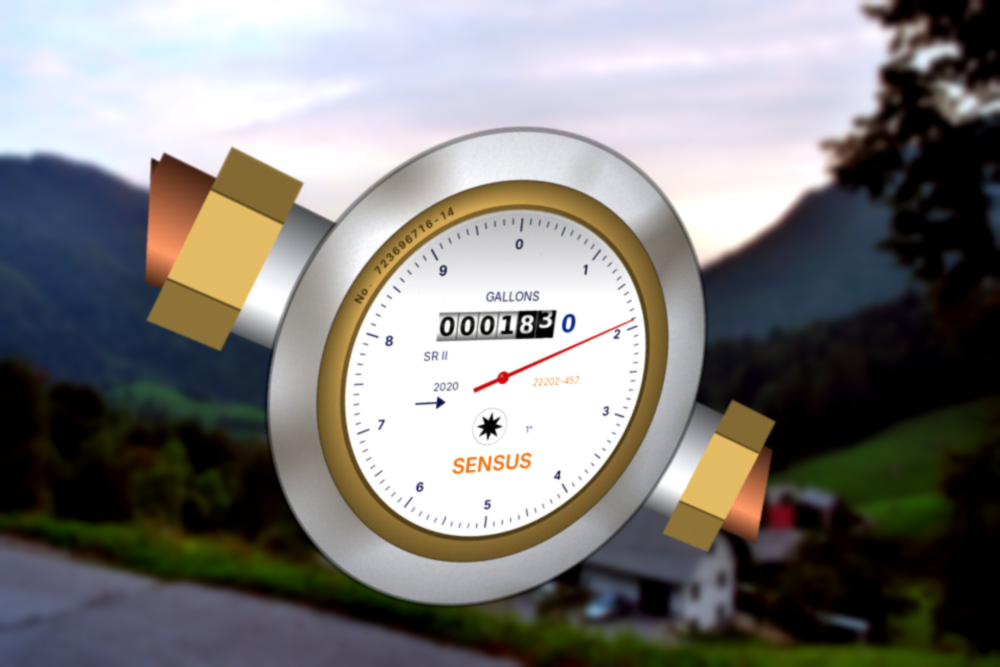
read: **1831.9** gal
